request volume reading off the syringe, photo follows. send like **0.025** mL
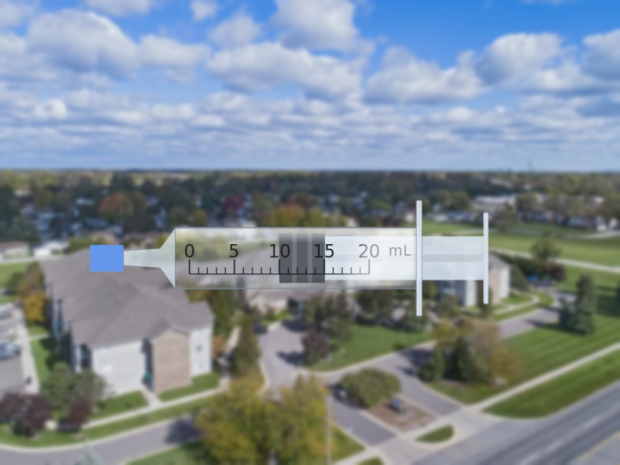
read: **10** mL
